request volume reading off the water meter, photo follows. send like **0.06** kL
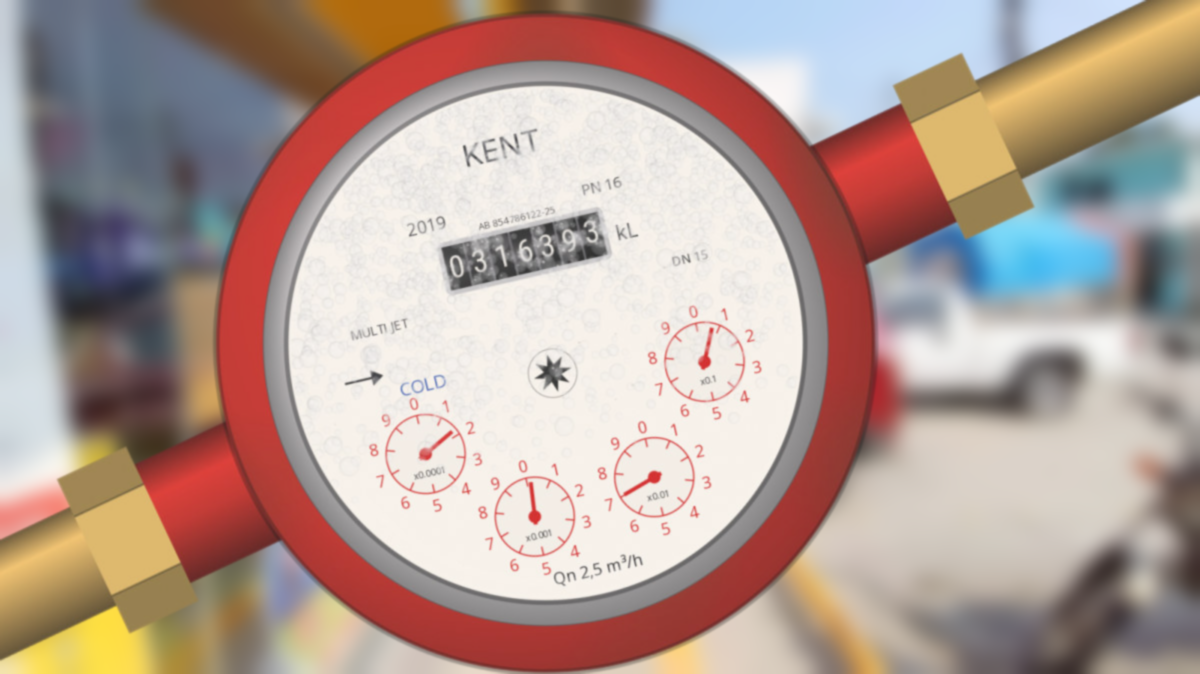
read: **316393.0701** kL
